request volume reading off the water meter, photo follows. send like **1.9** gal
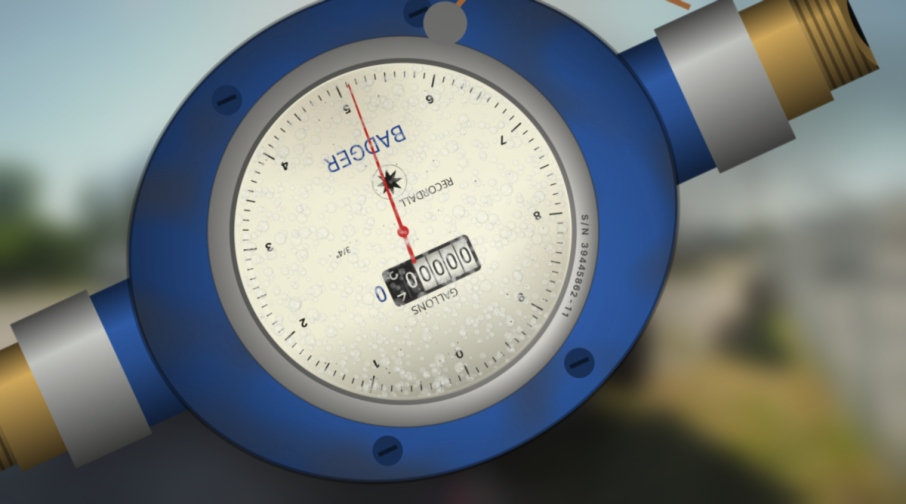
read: **25.1** gal
